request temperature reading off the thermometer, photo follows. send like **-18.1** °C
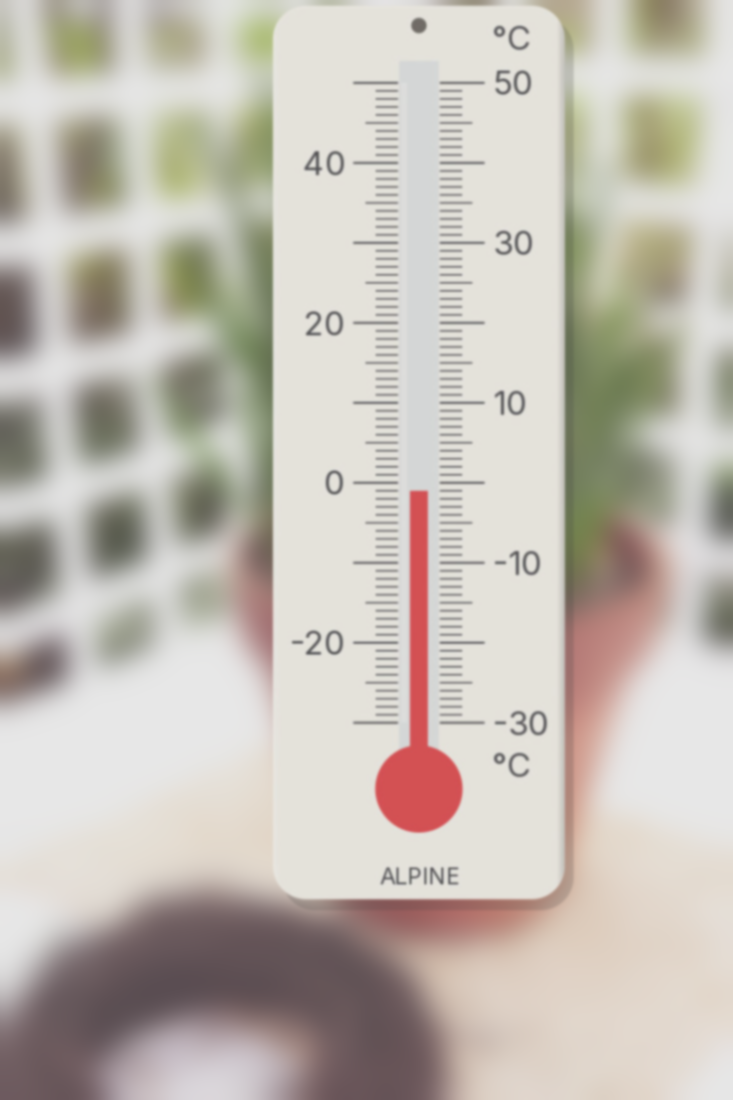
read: **-1** °C
